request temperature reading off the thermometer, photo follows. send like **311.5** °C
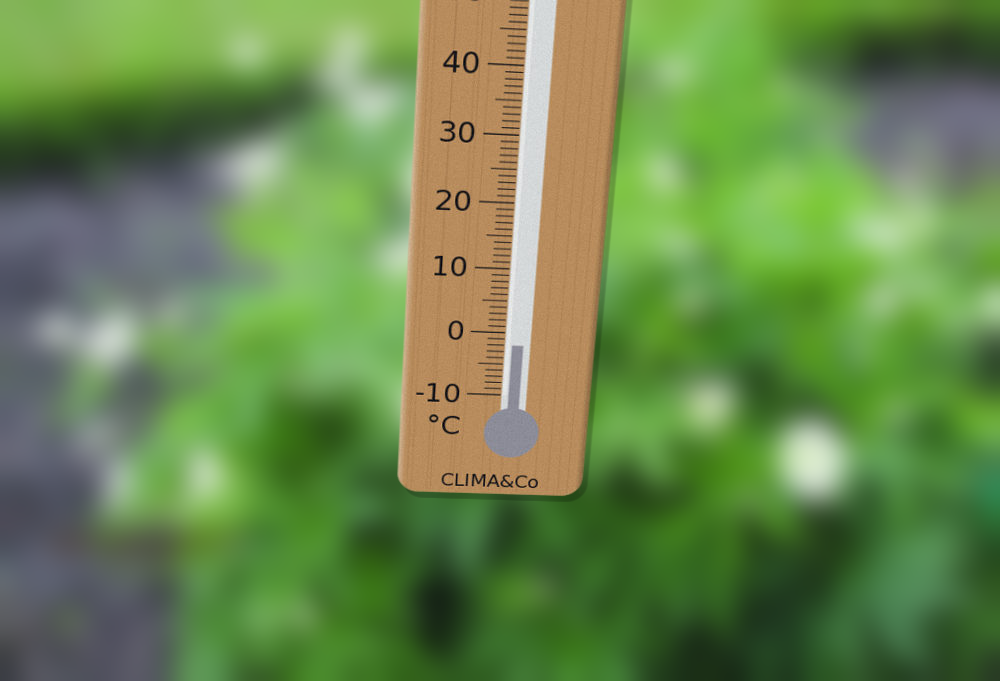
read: **-2** °C
